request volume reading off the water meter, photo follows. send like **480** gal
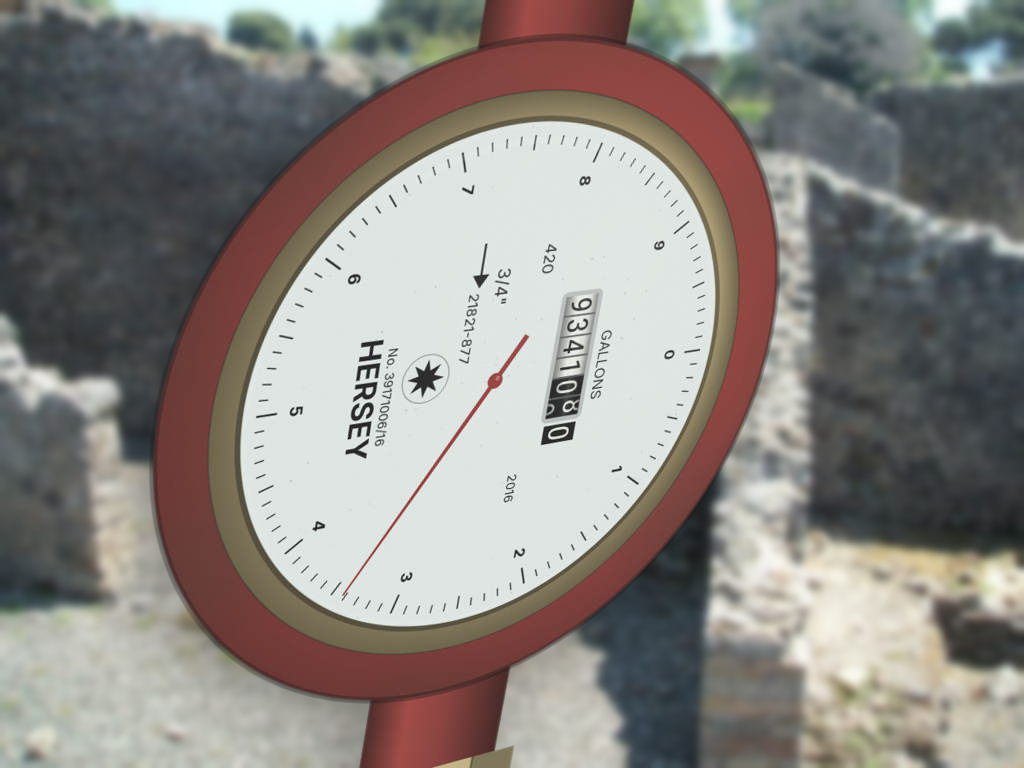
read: **9341083.4** gal
